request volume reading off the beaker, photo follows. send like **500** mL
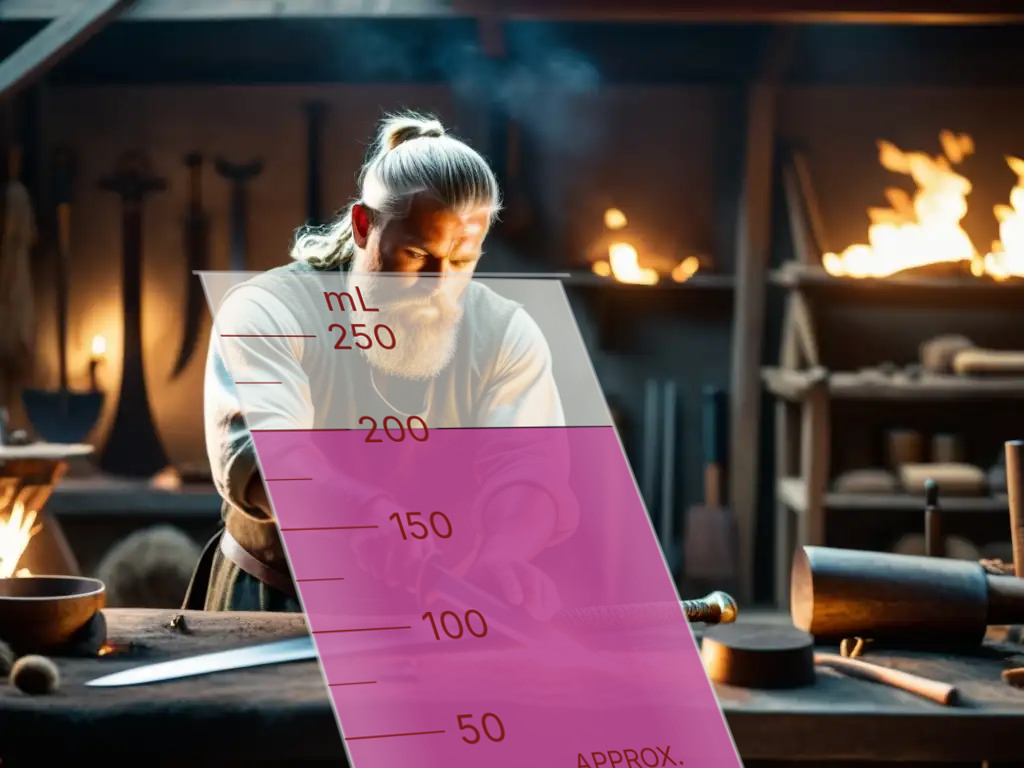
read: **200** mL
